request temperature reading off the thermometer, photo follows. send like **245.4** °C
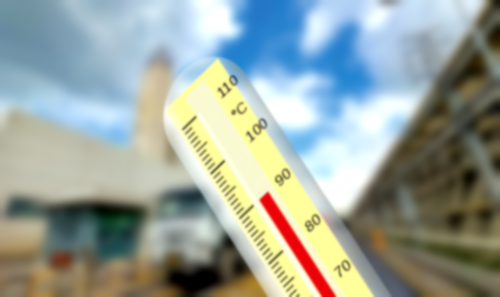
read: **90** °C
